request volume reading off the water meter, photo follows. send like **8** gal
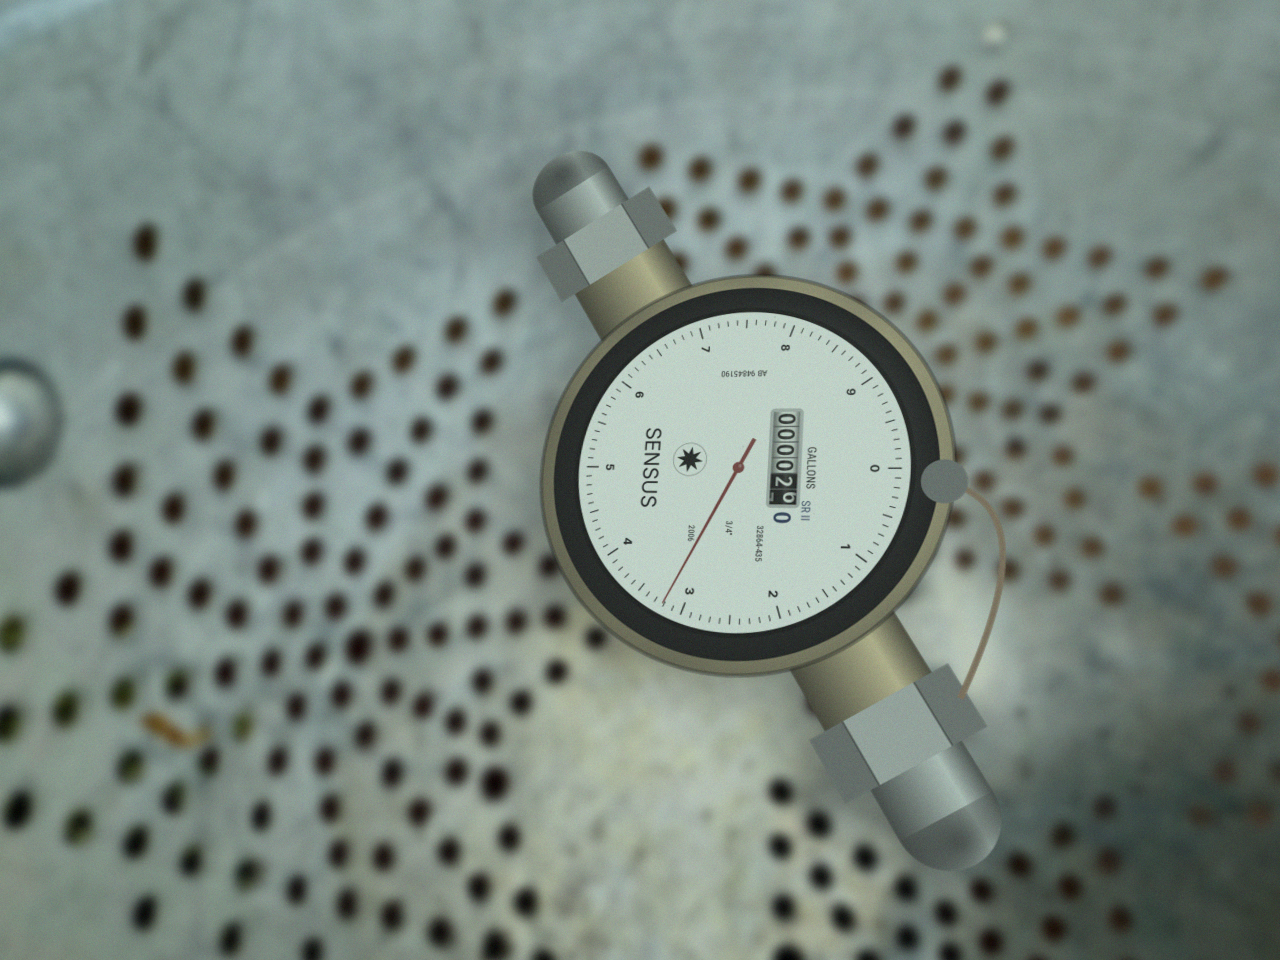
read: **263.2** gal
